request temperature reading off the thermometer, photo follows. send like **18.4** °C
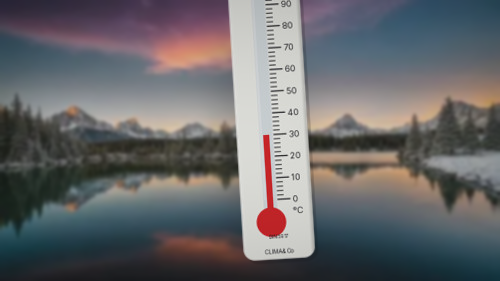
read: **30** °C
